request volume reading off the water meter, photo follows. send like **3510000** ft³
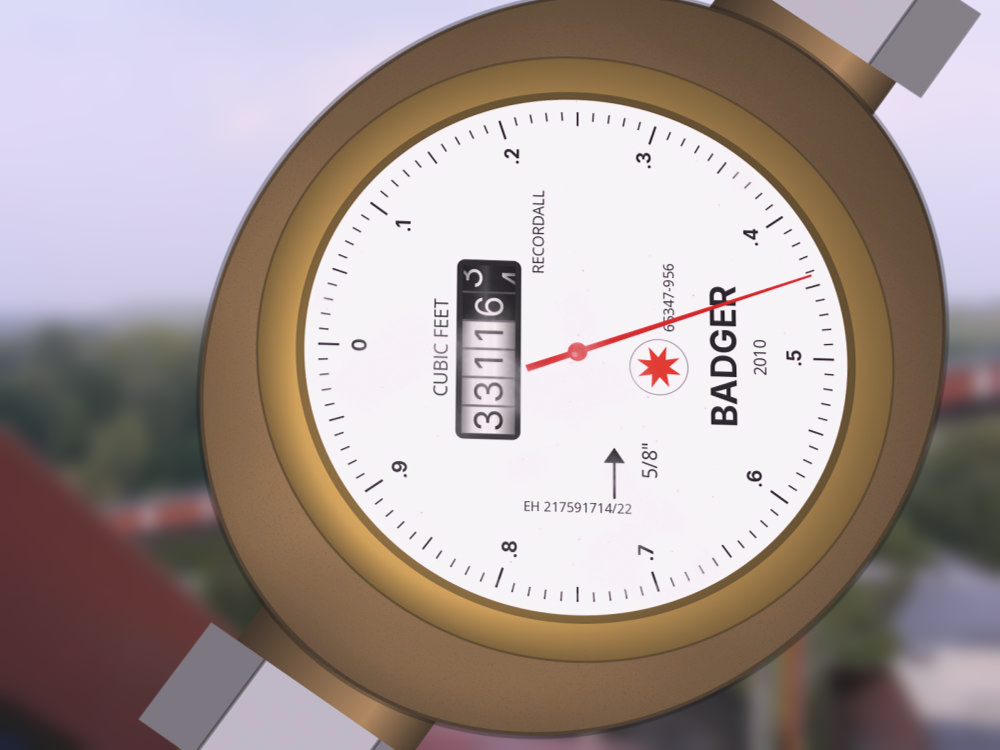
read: **331163.44** ft³
